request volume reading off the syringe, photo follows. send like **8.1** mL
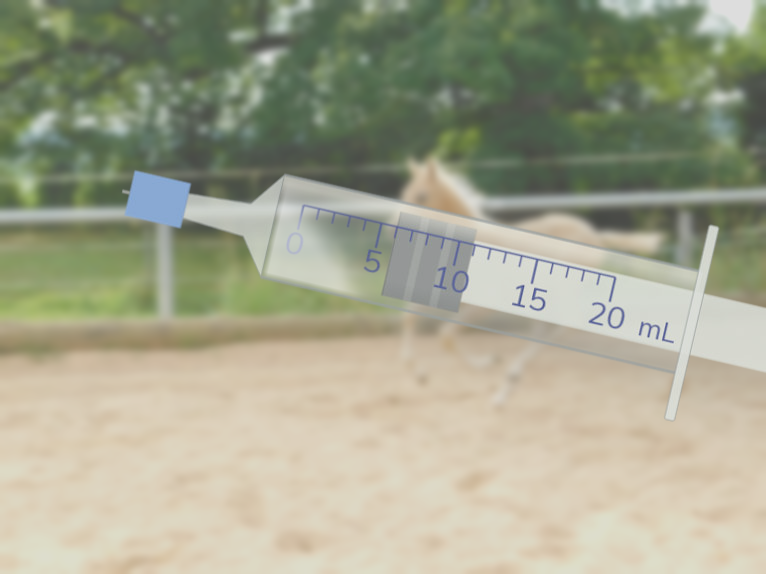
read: **6** mL
